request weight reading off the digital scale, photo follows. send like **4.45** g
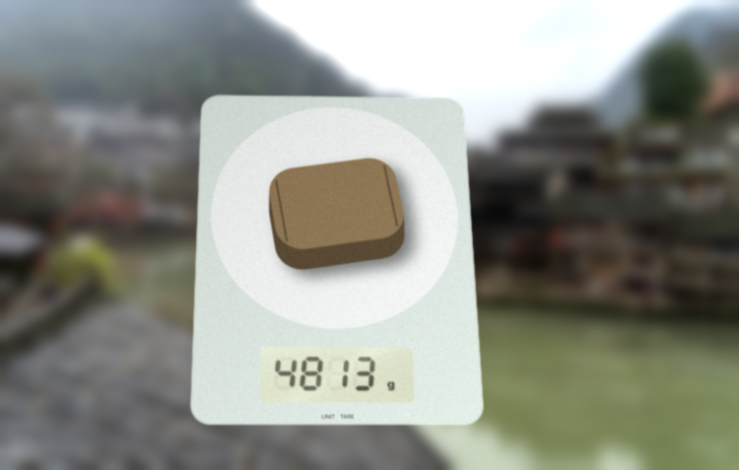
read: **4813** g
